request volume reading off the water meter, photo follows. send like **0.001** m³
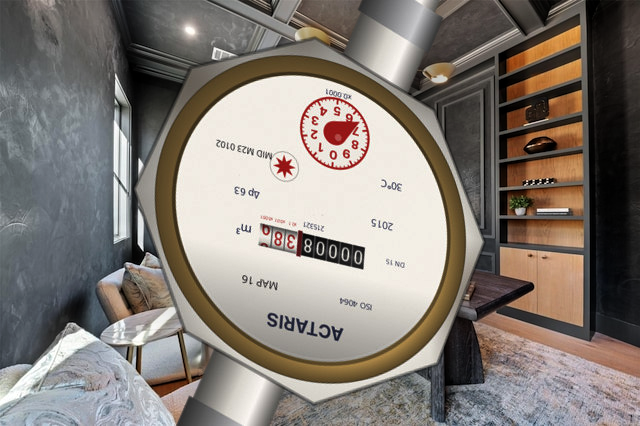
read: **8.3886** m³
